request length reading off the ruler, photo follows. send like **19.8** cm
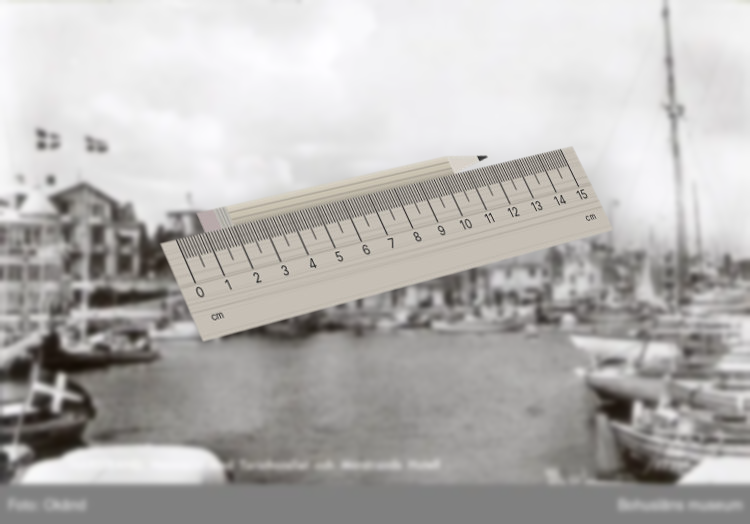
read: **11** cm
